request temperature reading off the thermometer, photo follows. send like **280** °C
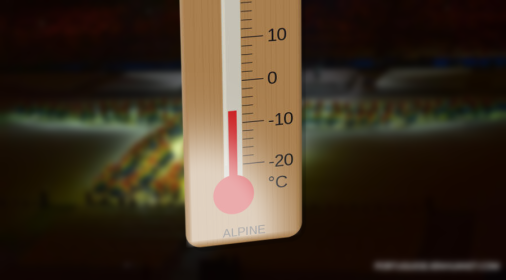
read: **-7** °C
